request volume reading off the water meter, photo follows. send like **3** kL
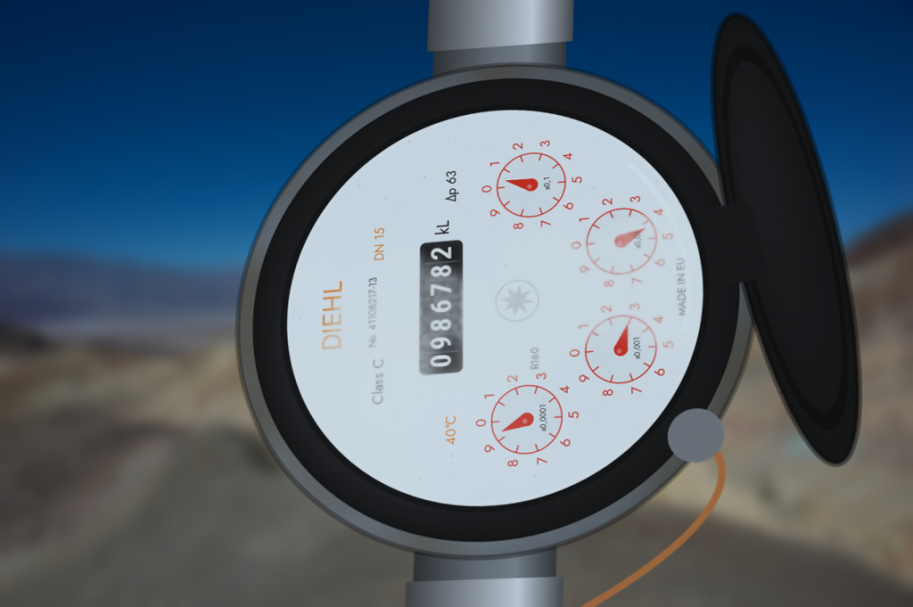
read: **986782.0429** kL
